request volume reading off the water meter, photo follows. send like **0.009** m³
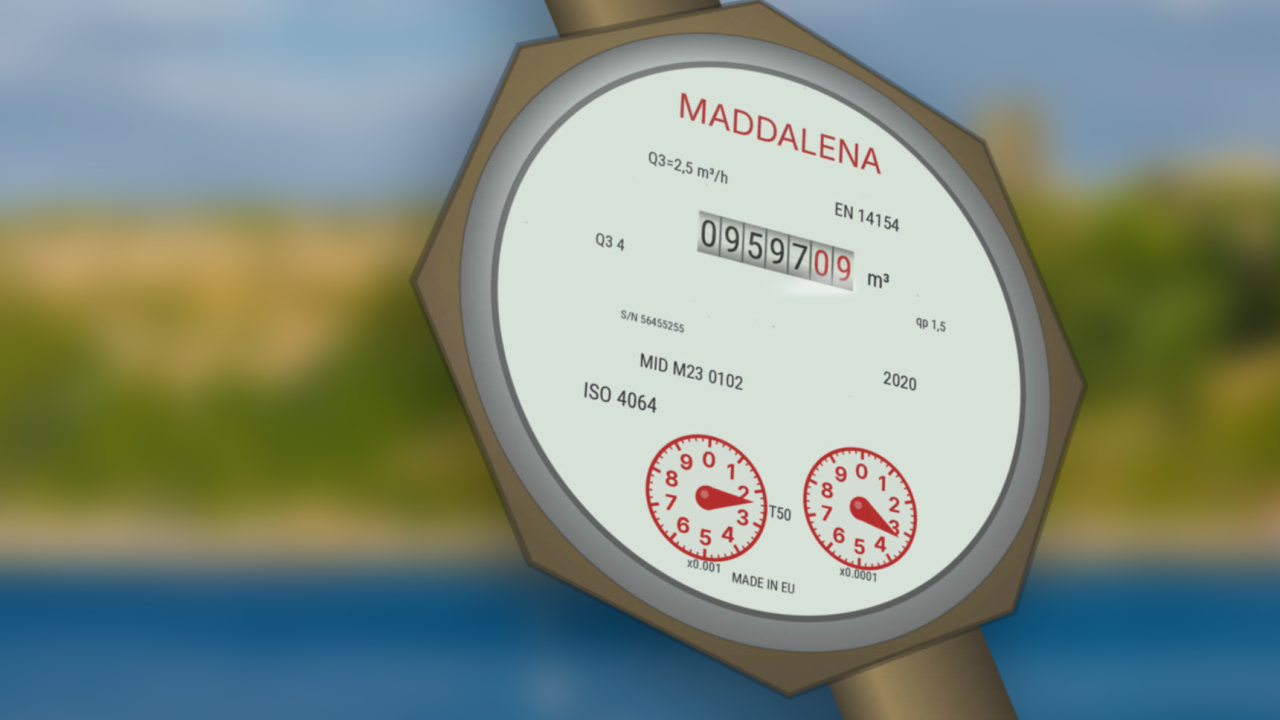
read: **9597.0923** m³
